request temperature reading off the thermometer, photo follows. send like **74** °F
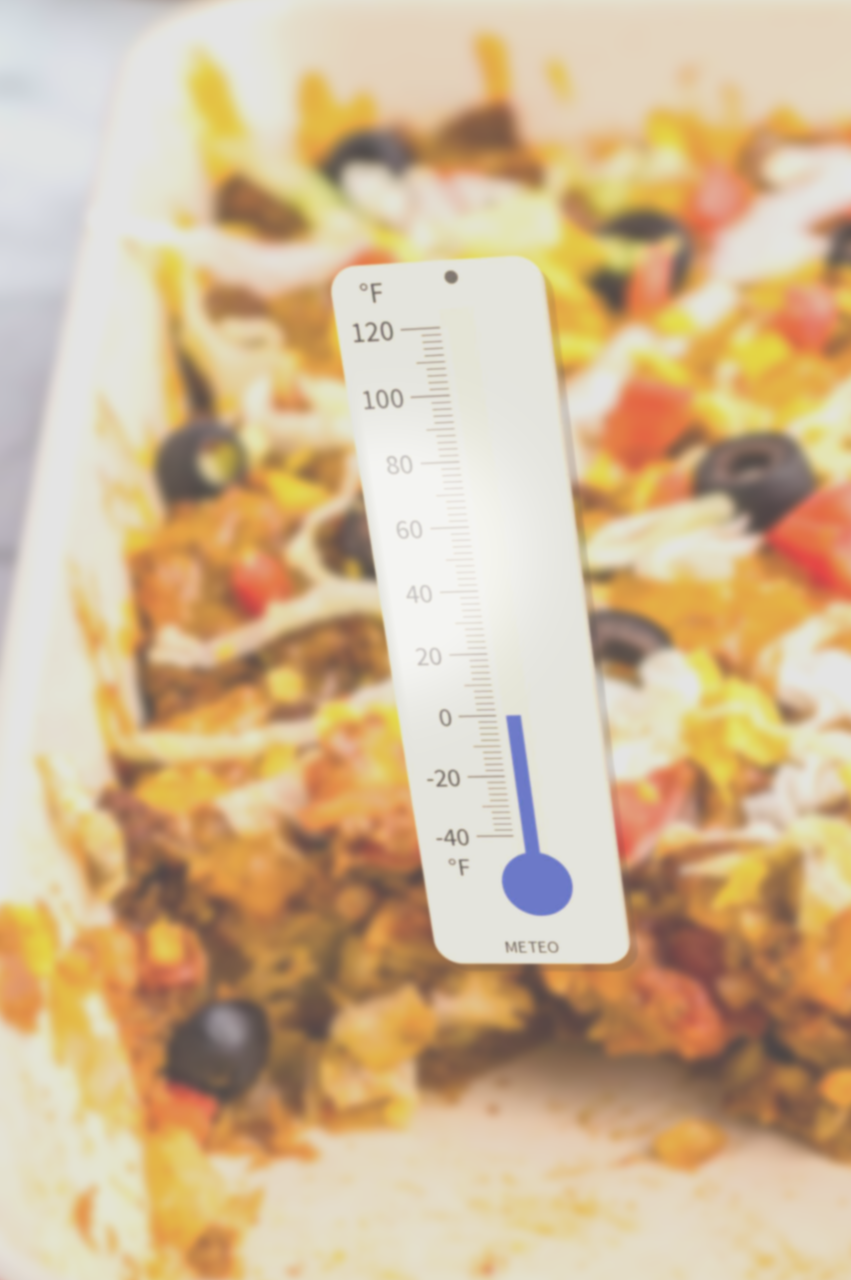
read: **0** °F
